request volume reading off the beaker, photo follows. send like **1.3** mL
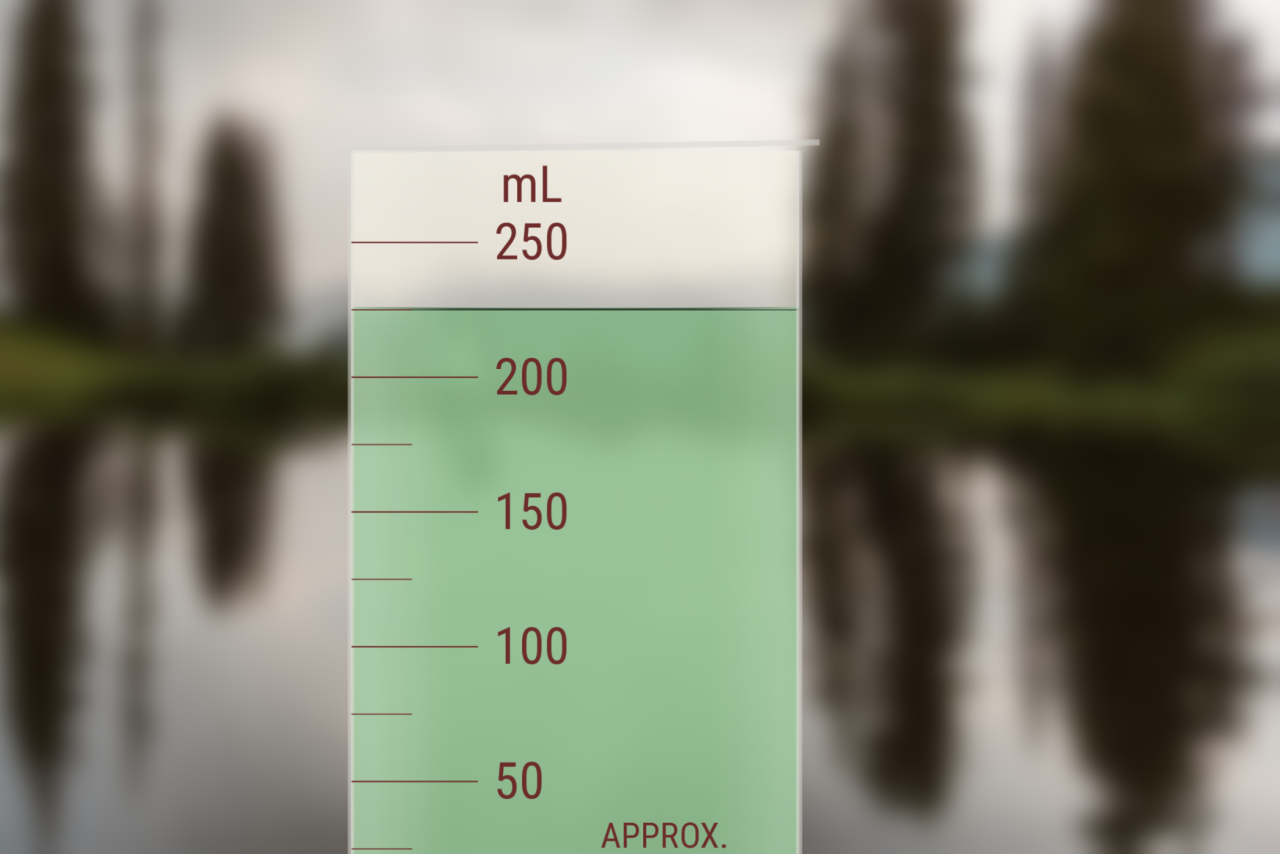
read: **225** mL
